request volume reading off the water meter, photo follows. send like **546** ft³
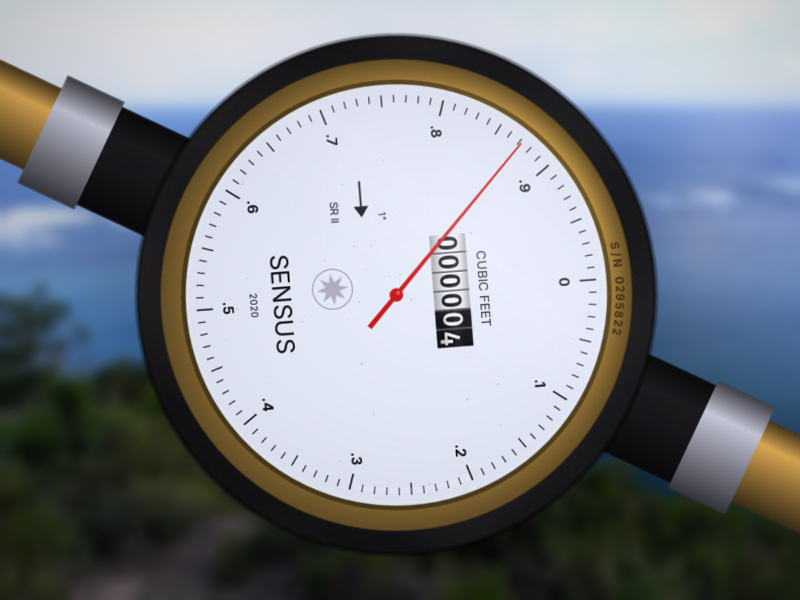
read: **3.87** ft³
